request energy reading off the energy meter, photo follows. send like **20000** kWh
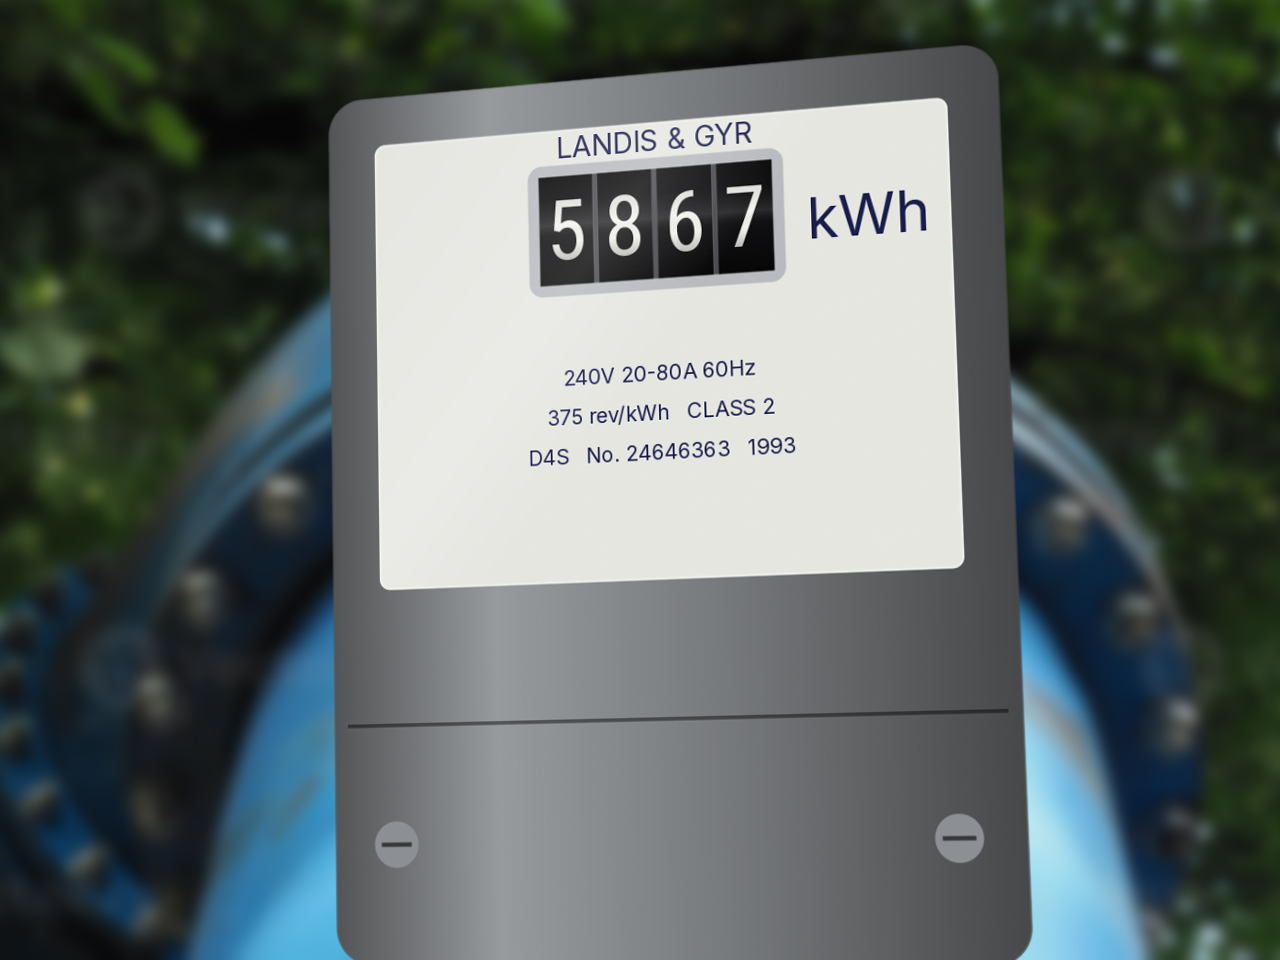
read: **5867** kWh
